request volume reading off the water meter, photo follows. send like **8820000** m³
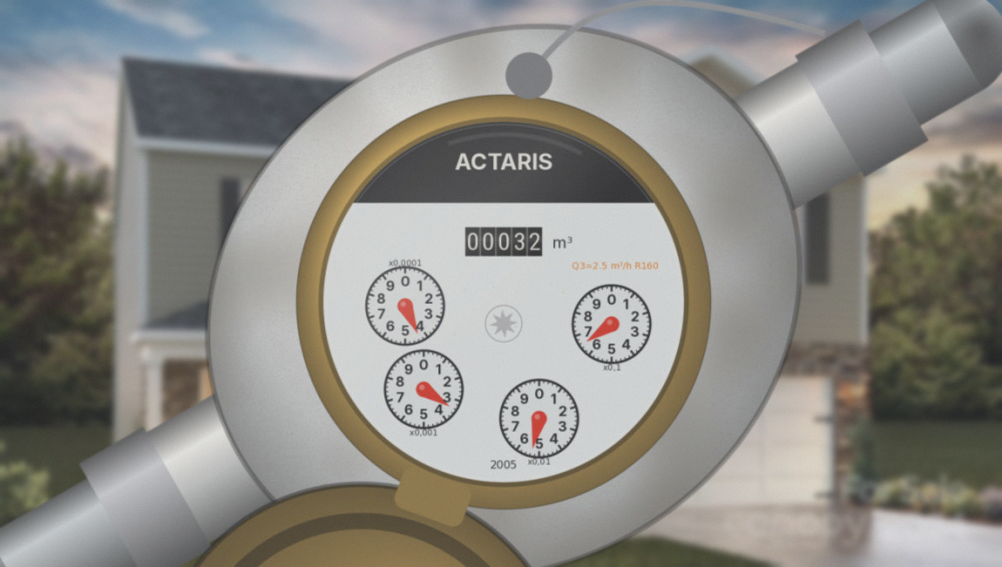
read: **32.6534** m³
